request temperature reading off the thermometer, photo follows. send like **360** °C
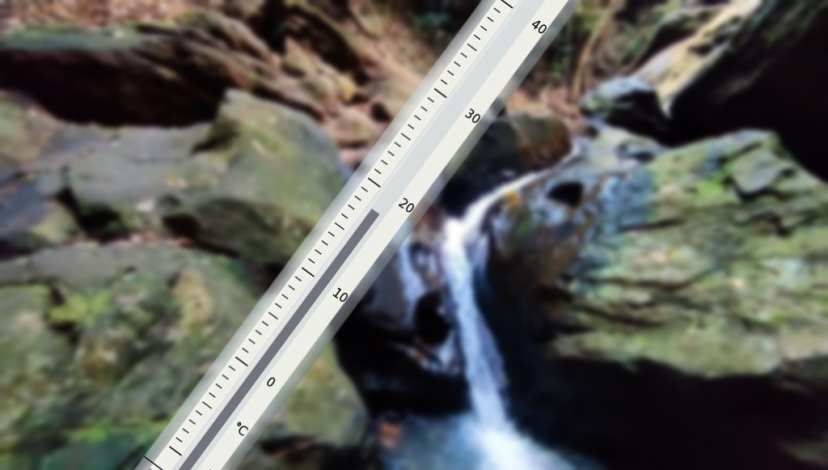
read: **18** °C
